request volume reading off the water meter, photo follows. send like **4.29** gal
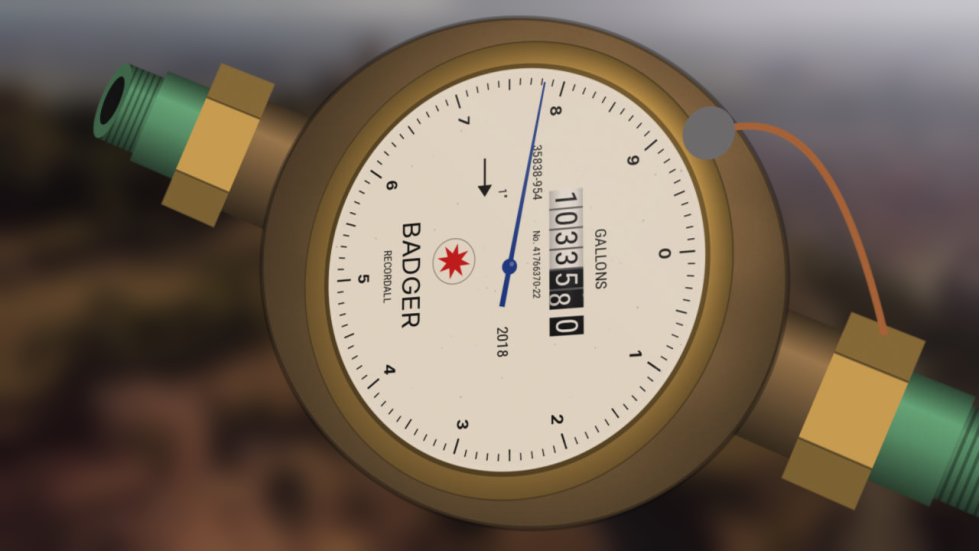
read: **1033577.8** gal
